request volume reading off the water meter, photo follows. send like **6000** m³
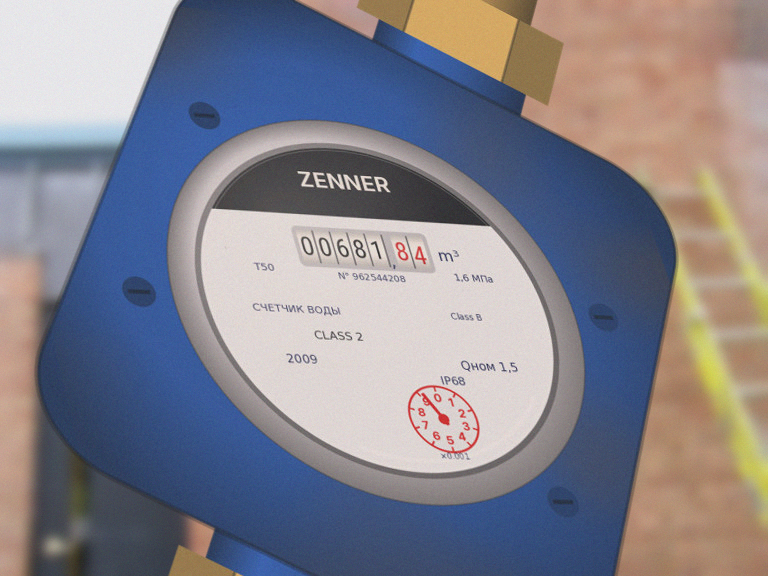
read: **681.839** m³
